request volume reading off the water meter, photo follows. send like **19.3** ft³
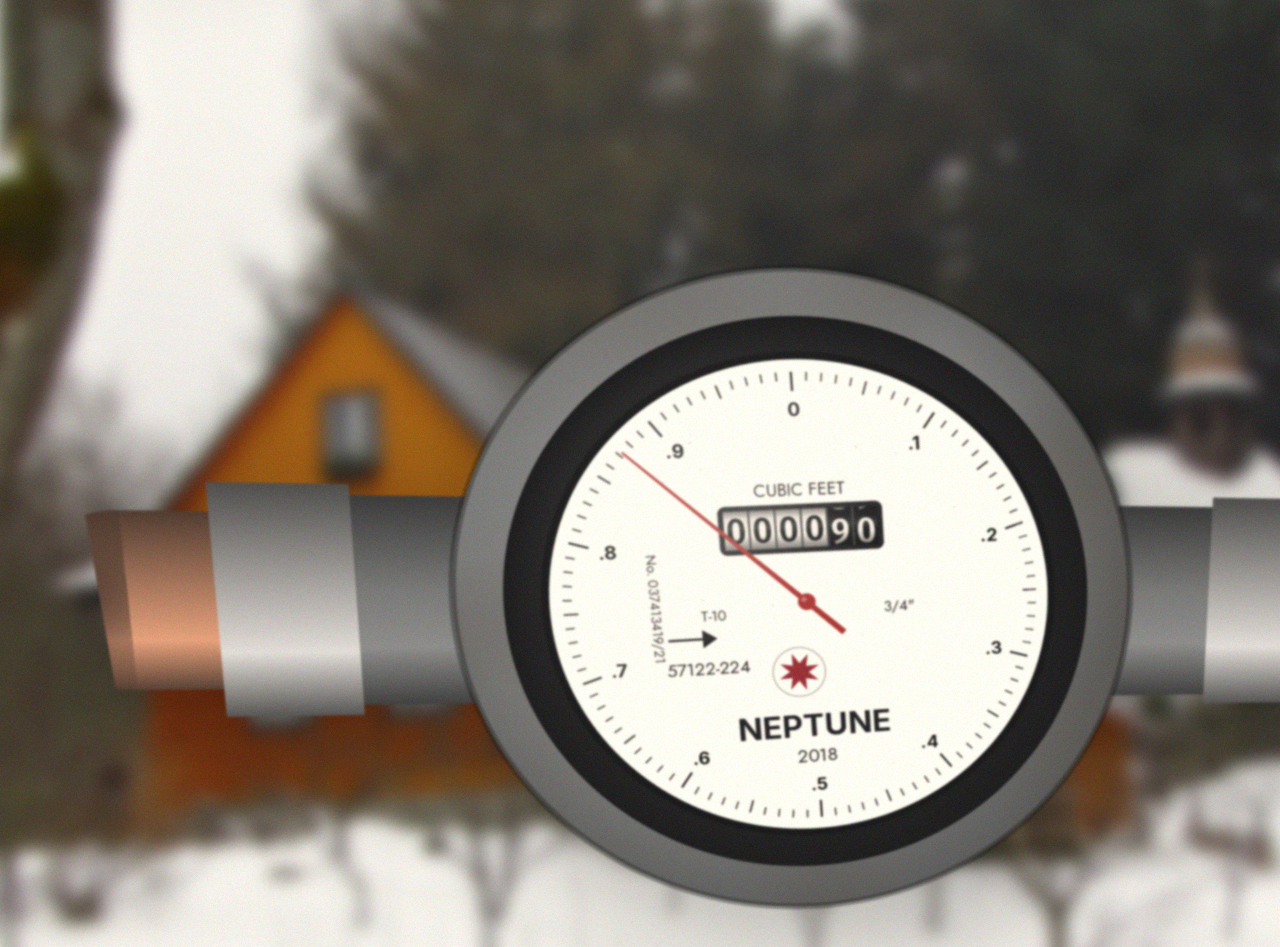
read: **89.87** ft³
